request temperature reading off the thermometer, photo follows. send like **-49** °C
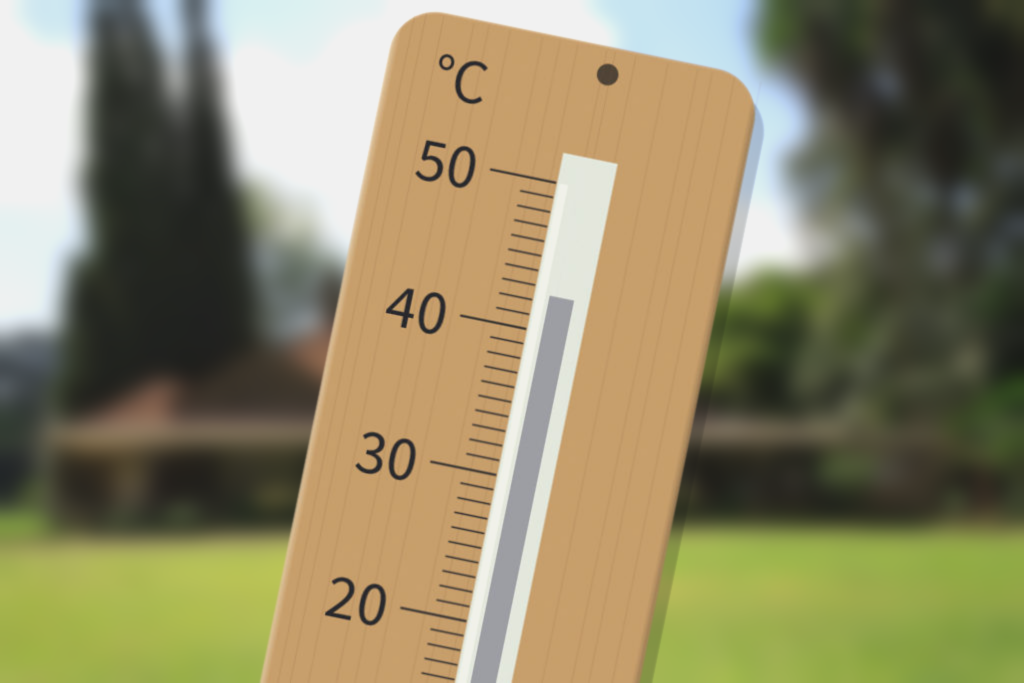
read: **42.5** °C
